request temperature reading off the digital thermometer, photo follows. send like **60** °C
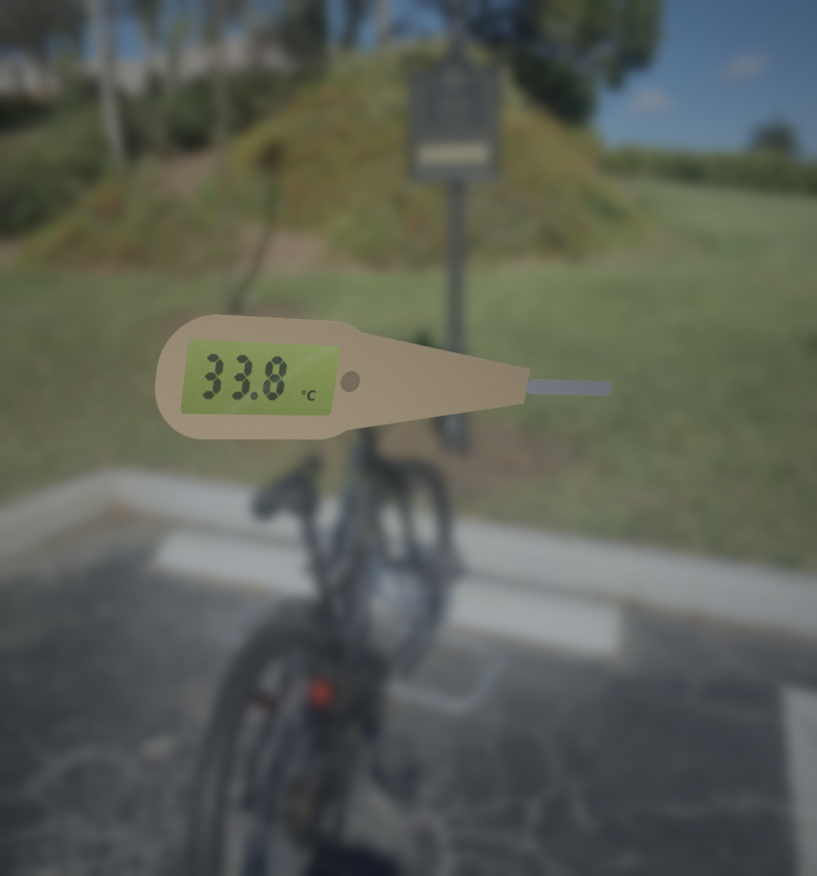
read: **33.8** °C
